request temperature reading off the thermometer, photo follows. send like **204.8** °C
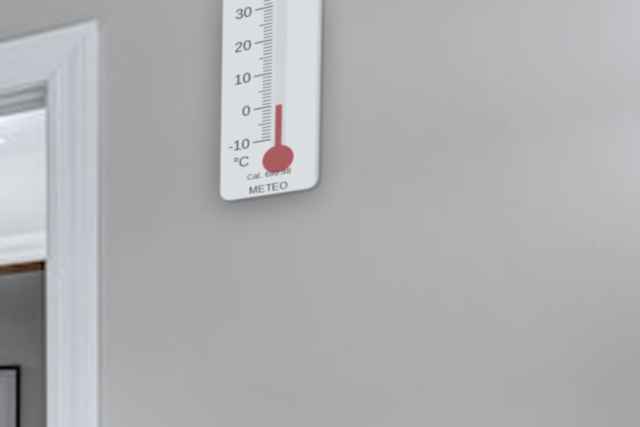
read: **0** °C
